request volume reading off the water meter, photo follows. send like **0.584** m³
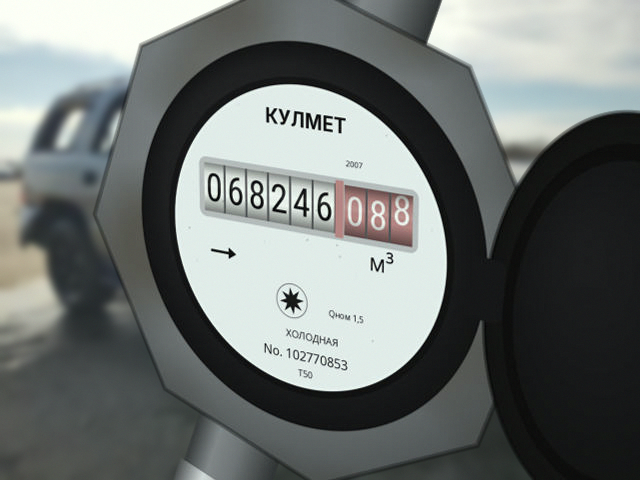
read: **68246.088** m³
